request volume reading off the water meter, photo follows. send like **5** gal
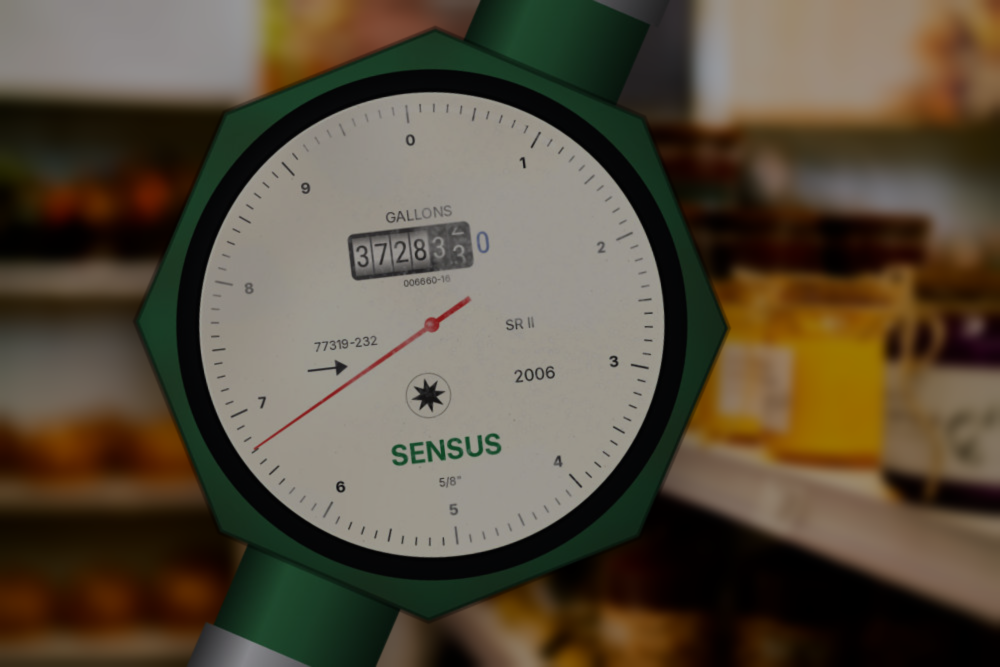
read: **3728326.7** gal
